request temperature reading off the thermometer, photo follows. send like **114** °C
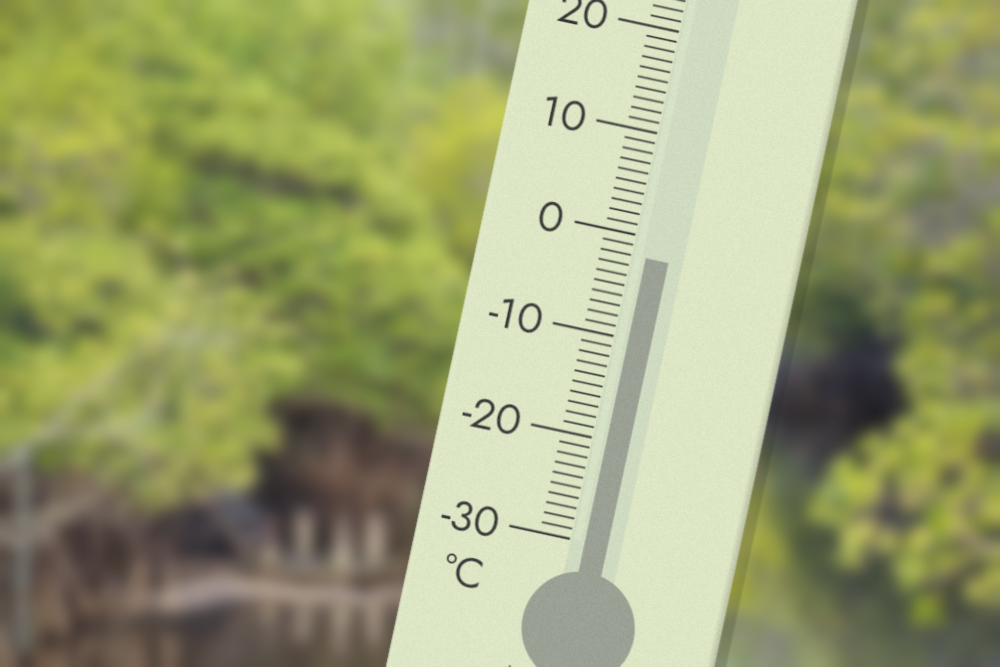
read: **-2** °C
